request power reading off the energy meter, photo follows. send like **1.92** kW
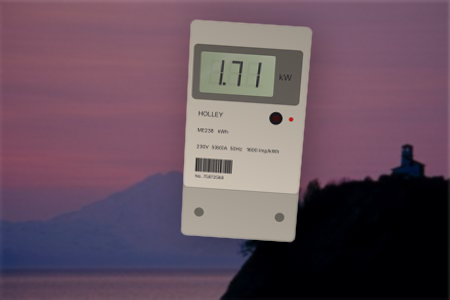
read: **1.71** kW
